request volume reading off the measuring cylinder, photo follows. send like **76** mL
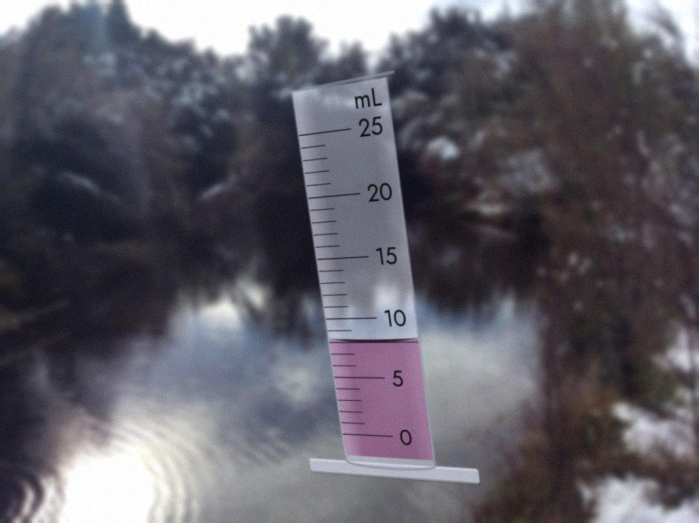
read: **8** mL
